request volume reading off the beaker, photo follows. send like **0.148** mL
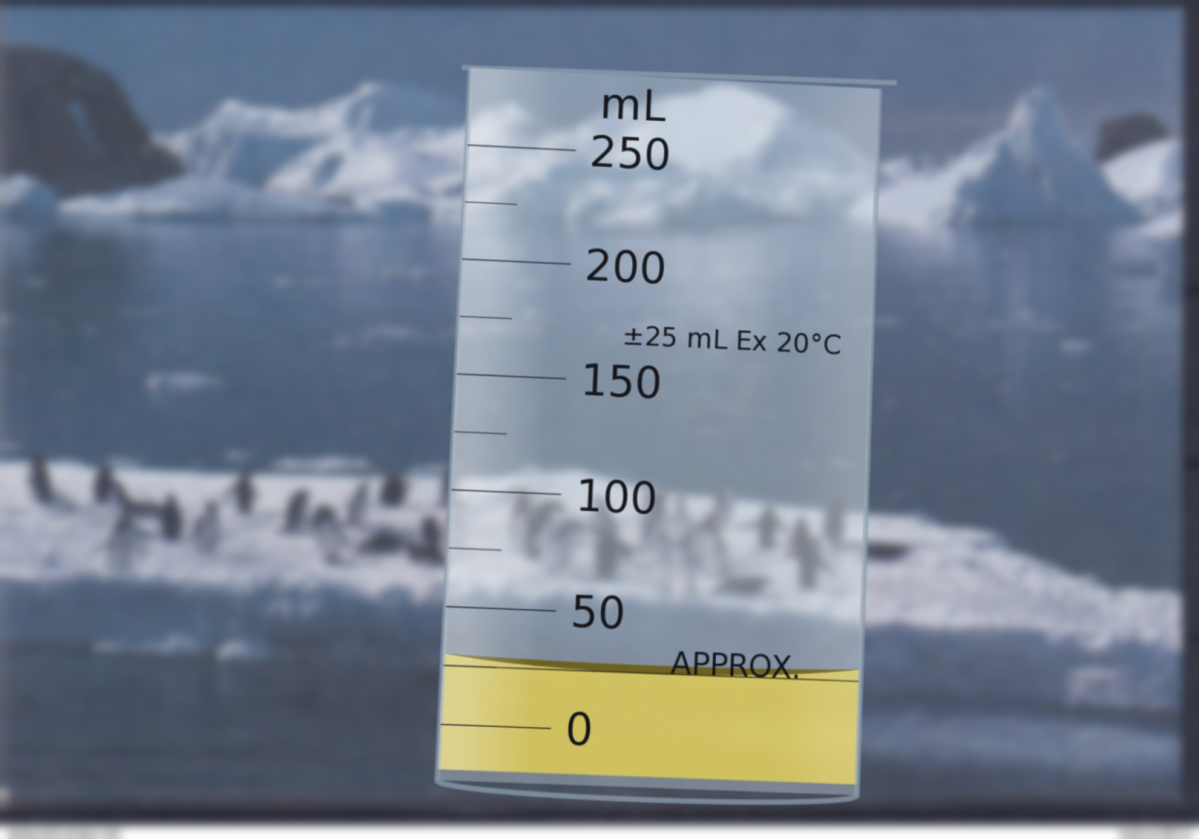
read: **25** mL
